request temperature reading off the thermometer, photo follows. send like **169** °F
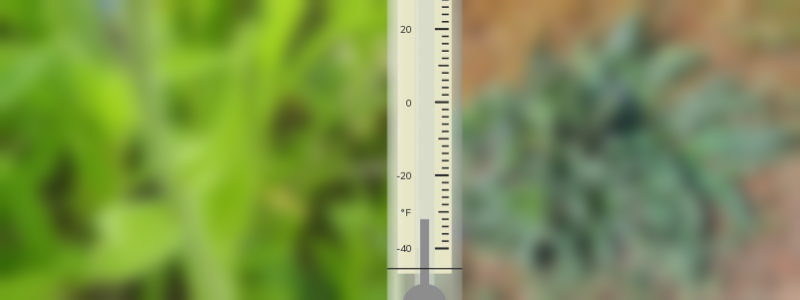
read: **-32** °F
